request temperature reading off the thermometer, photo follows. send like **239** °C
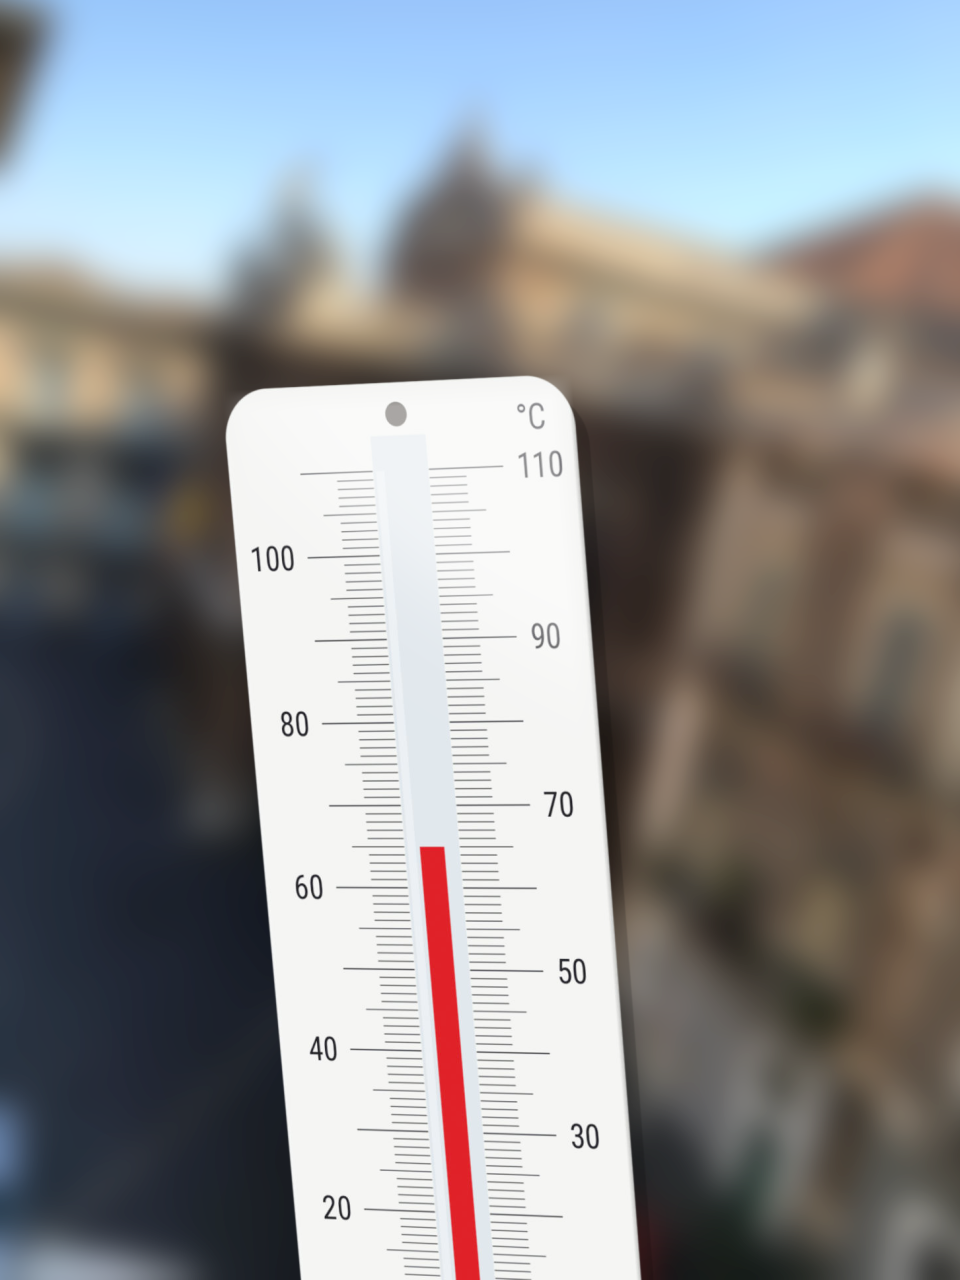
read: **65** °C
